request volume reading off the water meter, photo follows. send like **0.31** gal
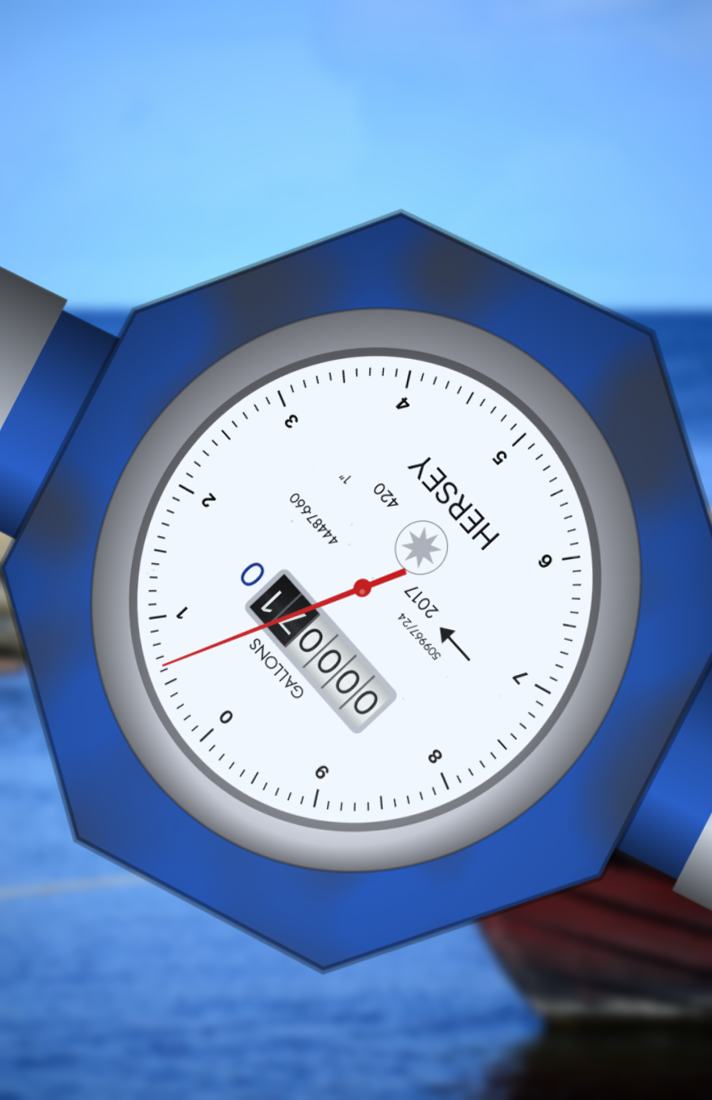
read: **710.6** gal
